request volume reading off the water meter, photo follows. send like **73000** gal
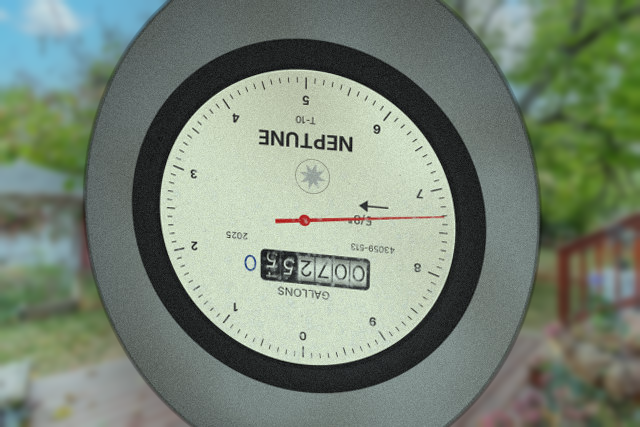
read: **72547.3** gal
